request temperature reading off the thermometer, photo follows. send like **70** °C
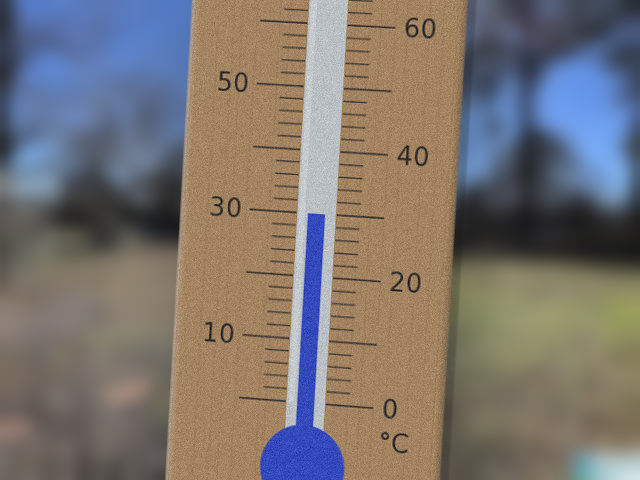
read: **30** °C
